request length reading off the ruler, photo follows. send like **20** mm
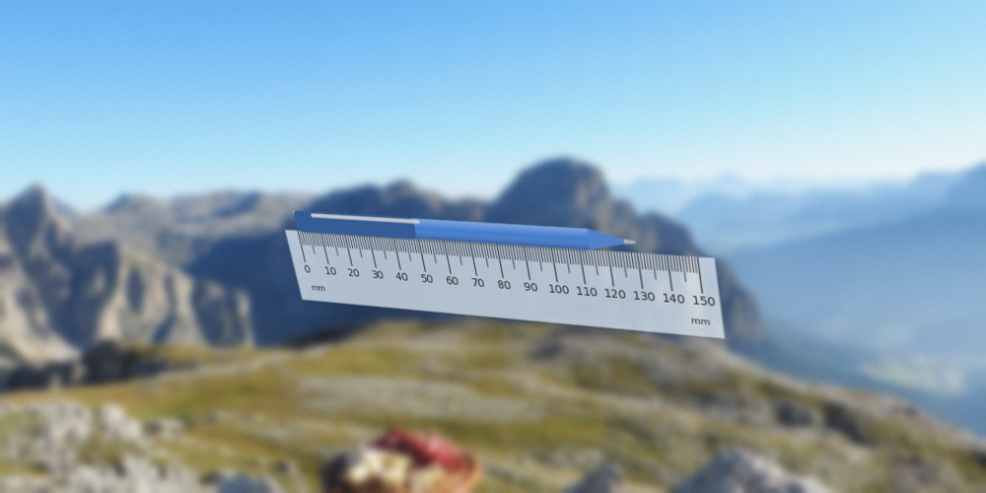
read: **130** mm
